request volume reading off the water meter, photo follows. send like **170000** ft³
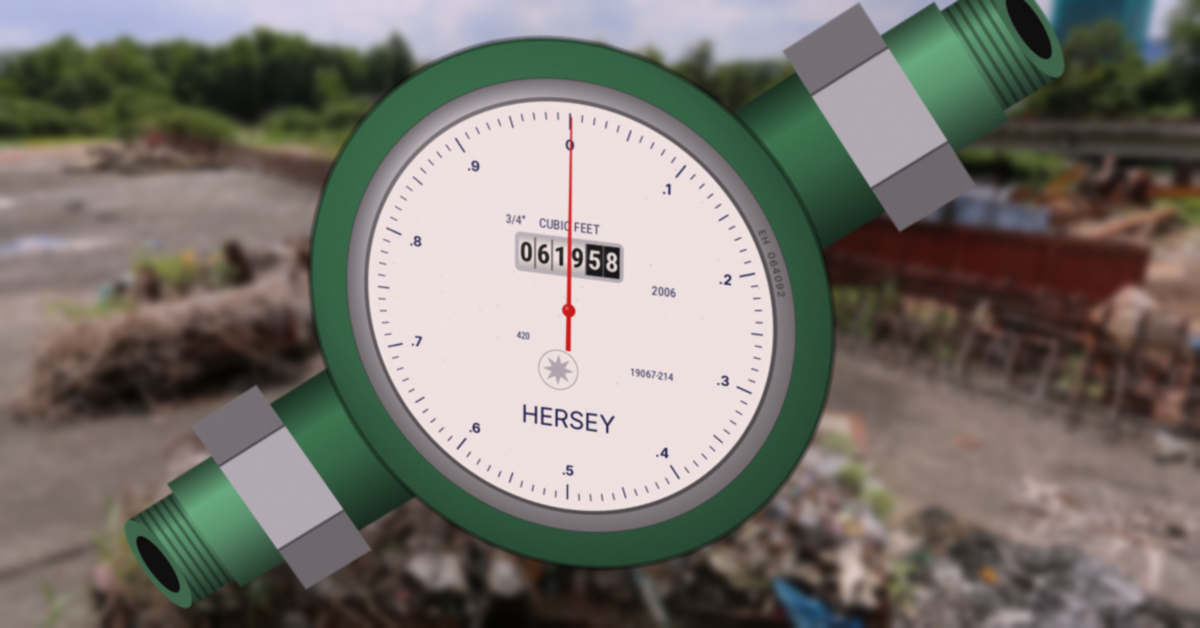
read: **61958.00** ft³
